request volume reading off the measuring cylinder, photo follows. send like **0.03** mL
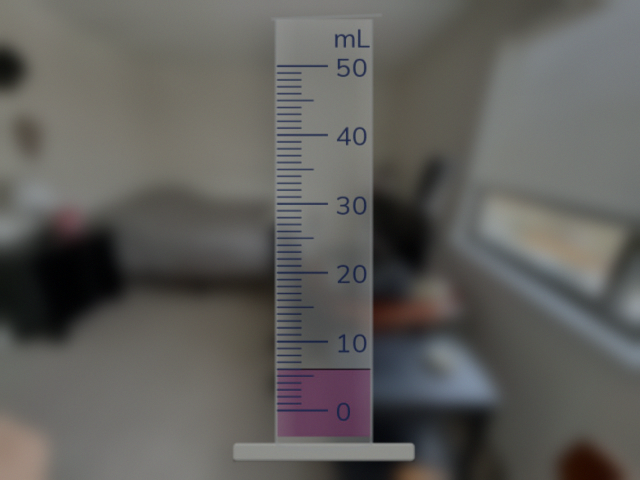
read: **6** mL
